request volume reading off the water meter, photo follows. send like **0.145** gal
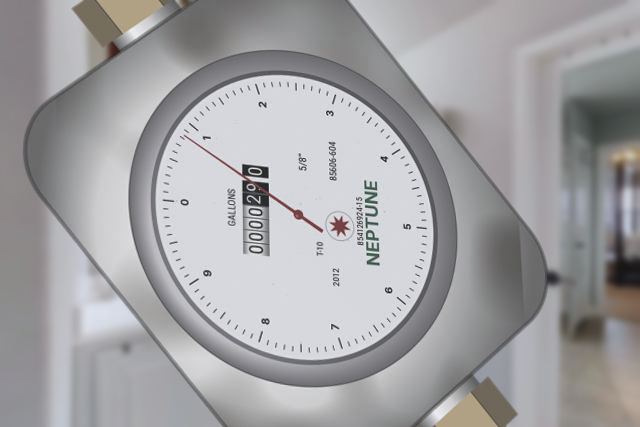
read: **290.8** gal
